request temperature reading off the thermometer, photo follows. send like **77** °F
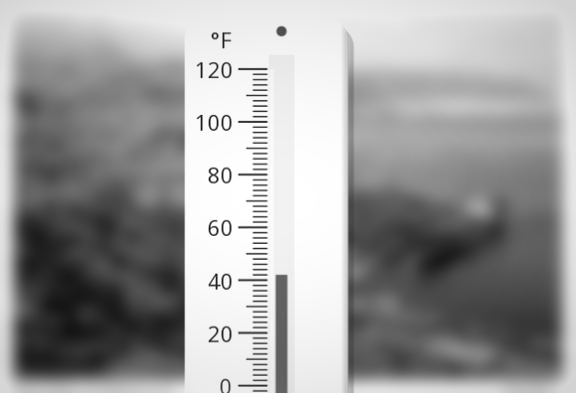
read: **42** °F
